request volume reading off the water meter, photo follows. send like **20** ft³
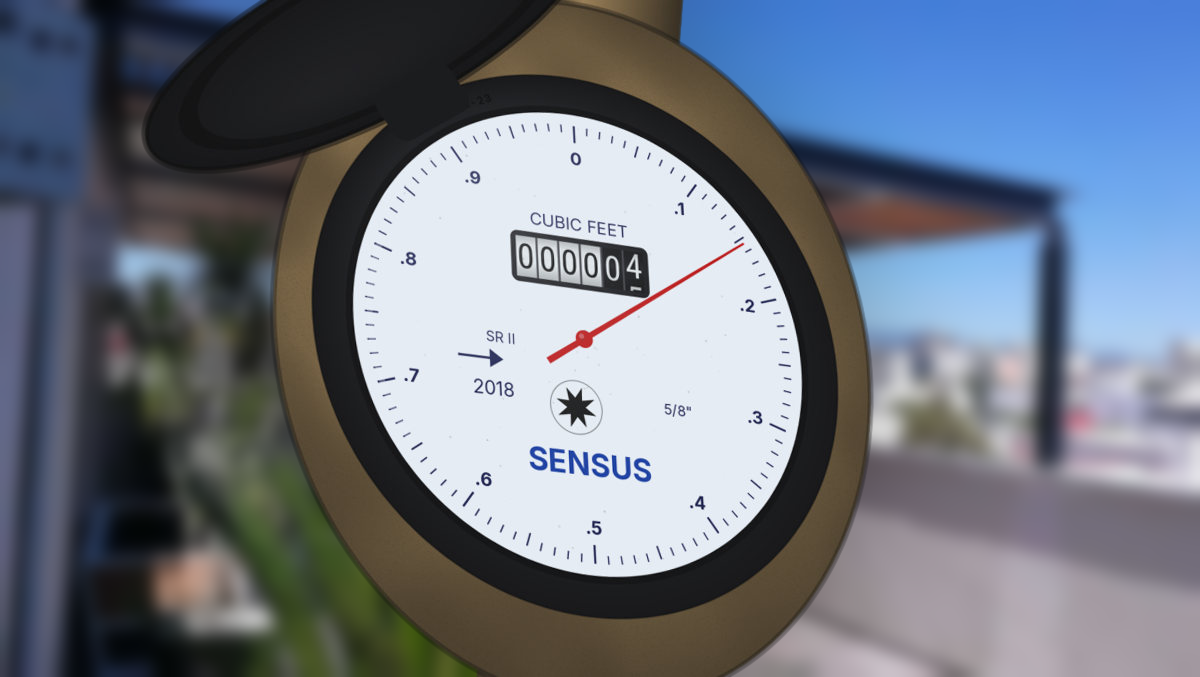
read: **4.15** ft³
